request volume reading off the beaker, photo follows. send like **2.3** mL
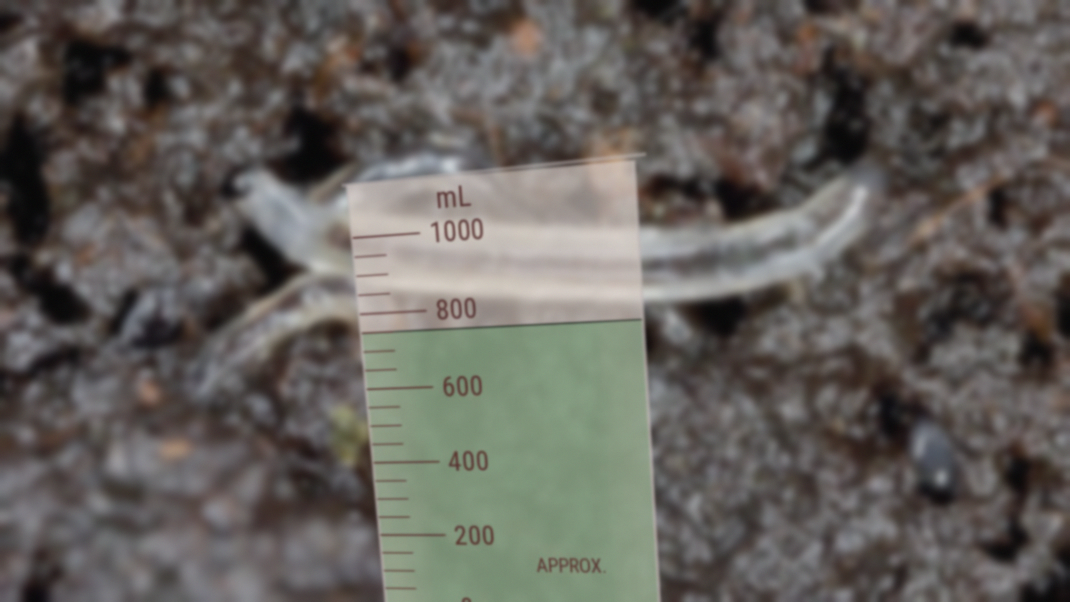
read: **750** mL
